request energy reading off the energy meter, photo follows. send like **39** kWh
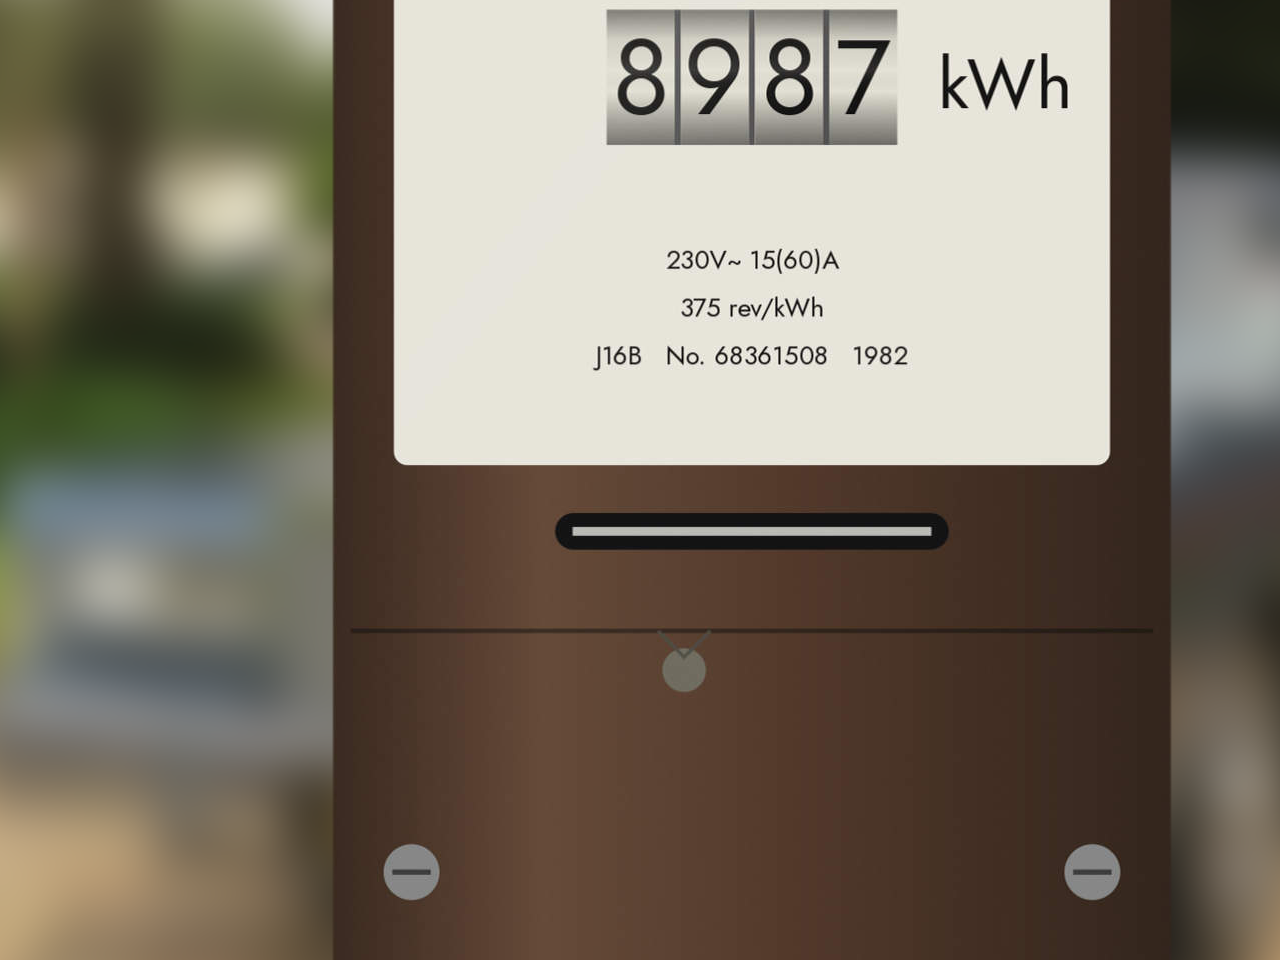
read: **8987** kWh
